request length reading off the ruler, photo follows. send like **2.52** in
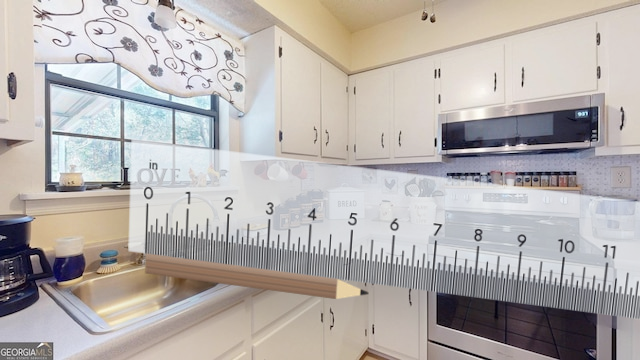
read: **5.5** in
